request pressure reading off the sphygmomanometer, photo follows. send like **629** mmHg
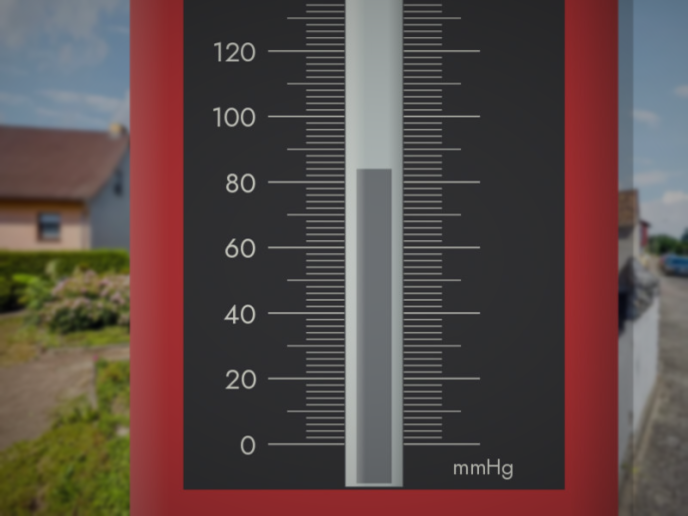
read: **84** mmHg
